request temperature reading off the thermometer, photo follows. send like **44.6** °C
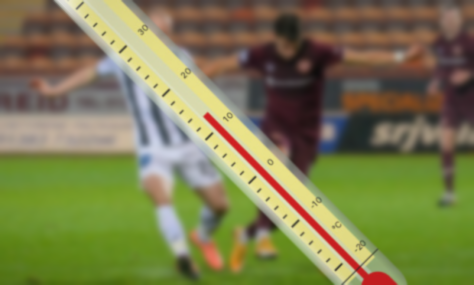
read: **13** °C
